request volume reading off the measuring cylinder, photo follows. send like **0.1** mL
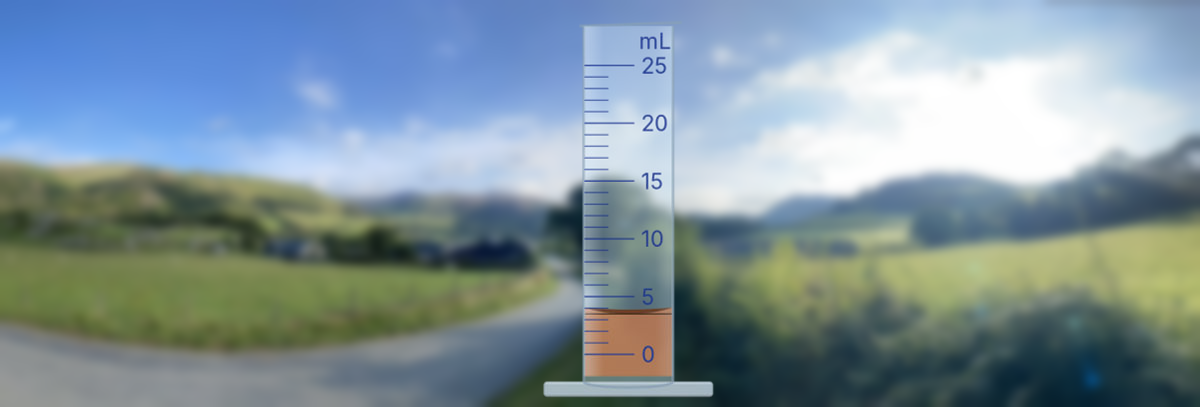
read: **3.5** mL
